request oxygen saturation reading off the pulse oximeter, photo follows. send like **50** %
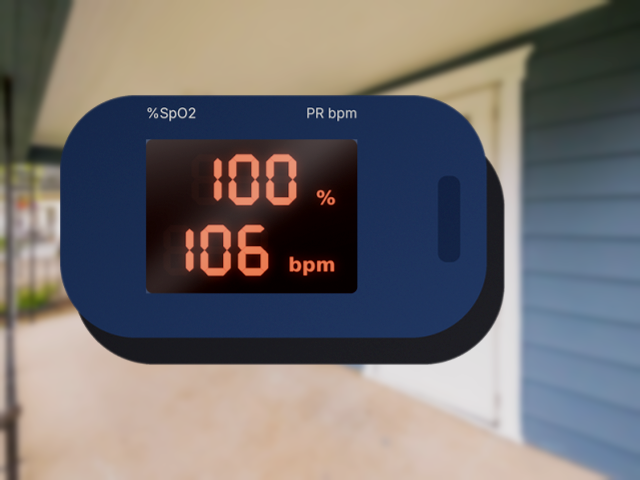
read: **100** %
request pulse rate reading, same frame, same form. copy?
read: **106** bpm
